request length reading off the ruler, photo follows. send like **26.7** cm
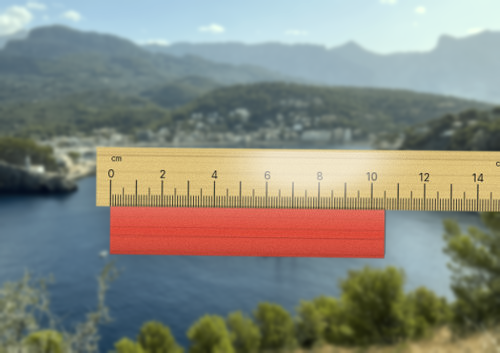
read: **10.5** cm
